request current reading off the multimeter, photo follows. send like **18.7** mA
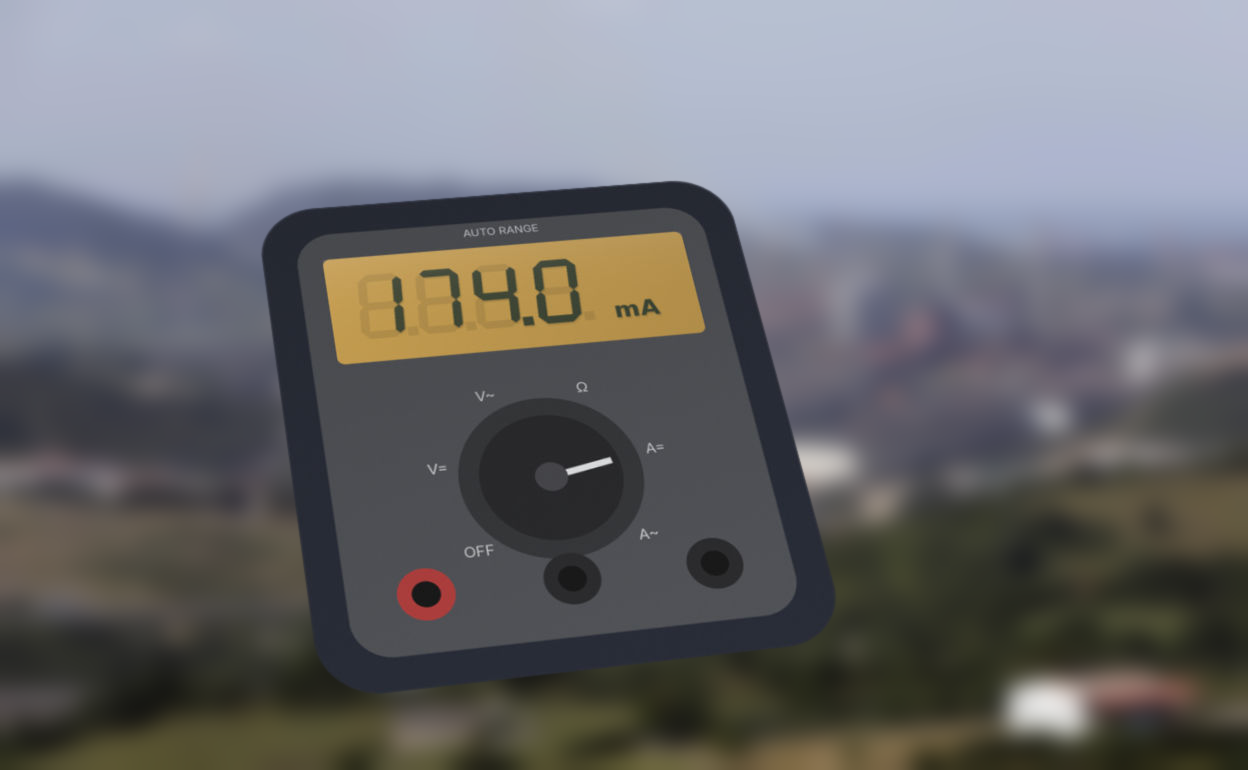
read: **174.0** mA
